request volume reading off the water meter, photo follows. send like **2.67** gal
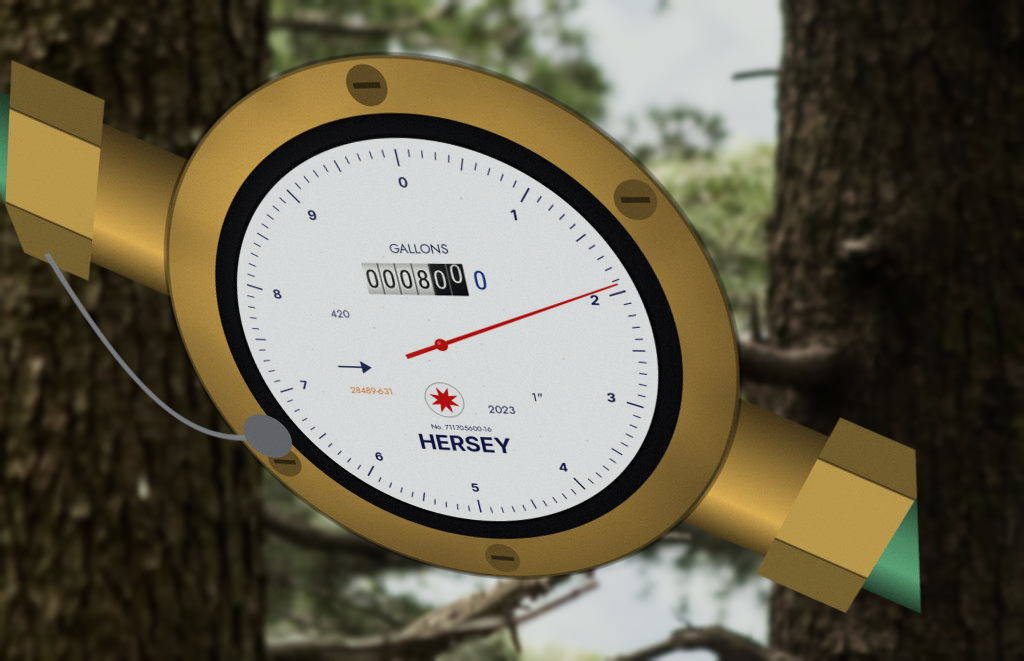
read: **8001.9** gal
